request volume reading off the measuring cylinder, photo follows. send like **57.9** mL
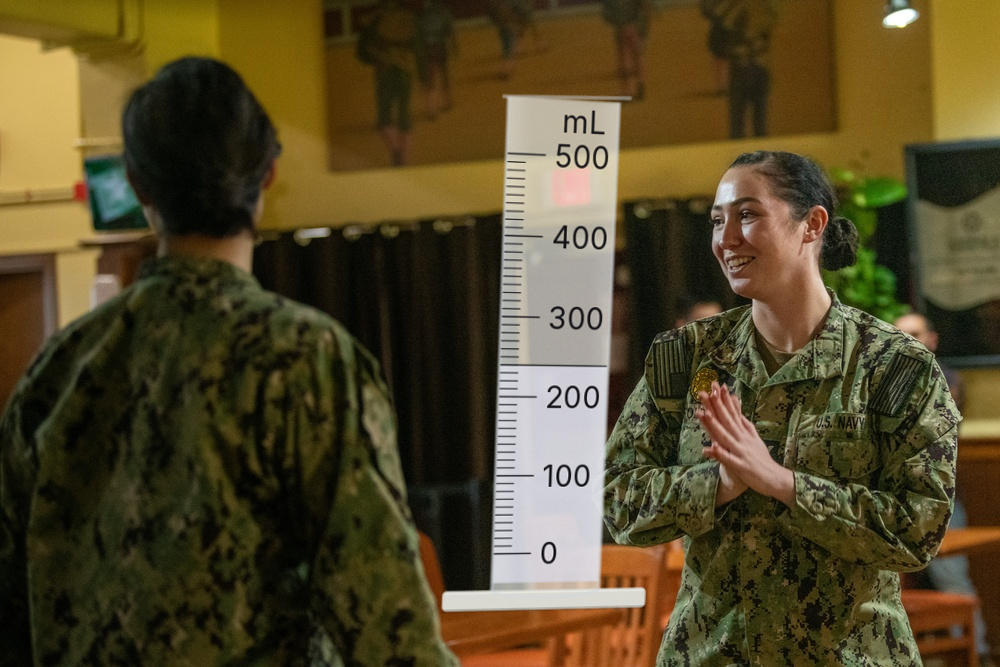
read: **240** mL
